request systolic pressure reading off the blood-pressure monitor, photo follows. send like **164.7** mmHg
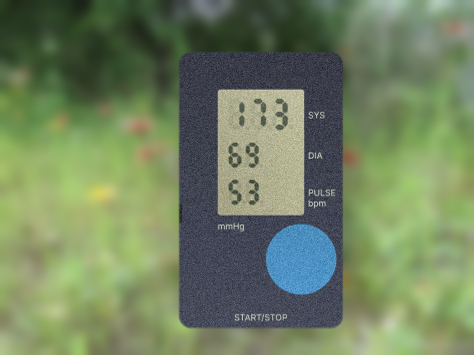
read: **173** mmHg
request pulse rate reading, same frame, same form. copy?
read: **53** bpm
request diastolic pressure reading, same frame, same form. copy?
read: **69** mmHg
